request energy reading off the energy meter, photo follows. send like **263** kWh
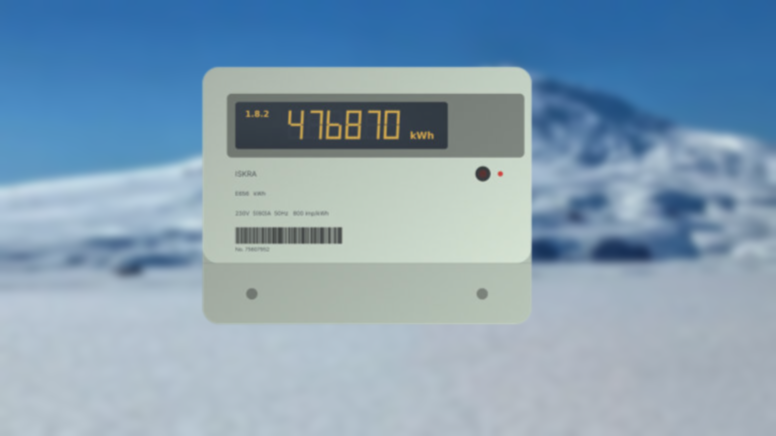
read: **476870** kWh
